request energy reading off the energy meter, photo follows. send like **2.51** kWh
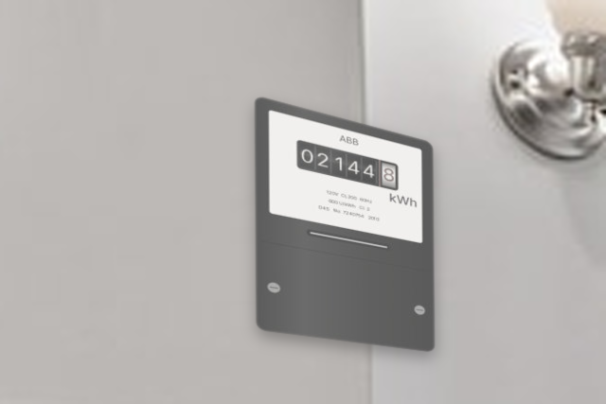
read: **2144.8** kWh
